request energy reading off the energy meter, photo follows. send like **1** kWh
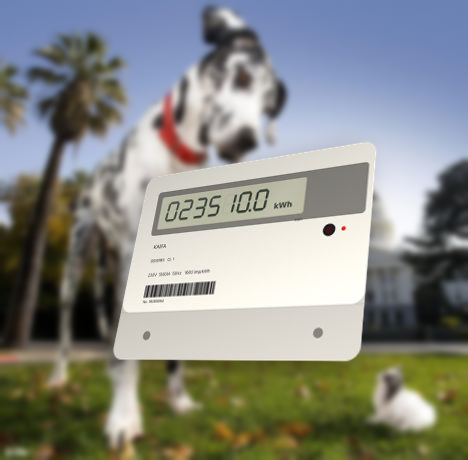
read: **23510.0** kWh
